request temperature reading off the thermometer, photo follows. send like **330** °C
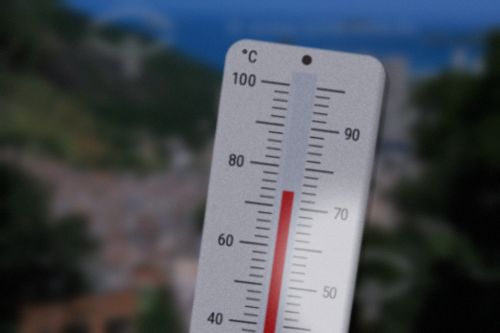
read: **74** °C
